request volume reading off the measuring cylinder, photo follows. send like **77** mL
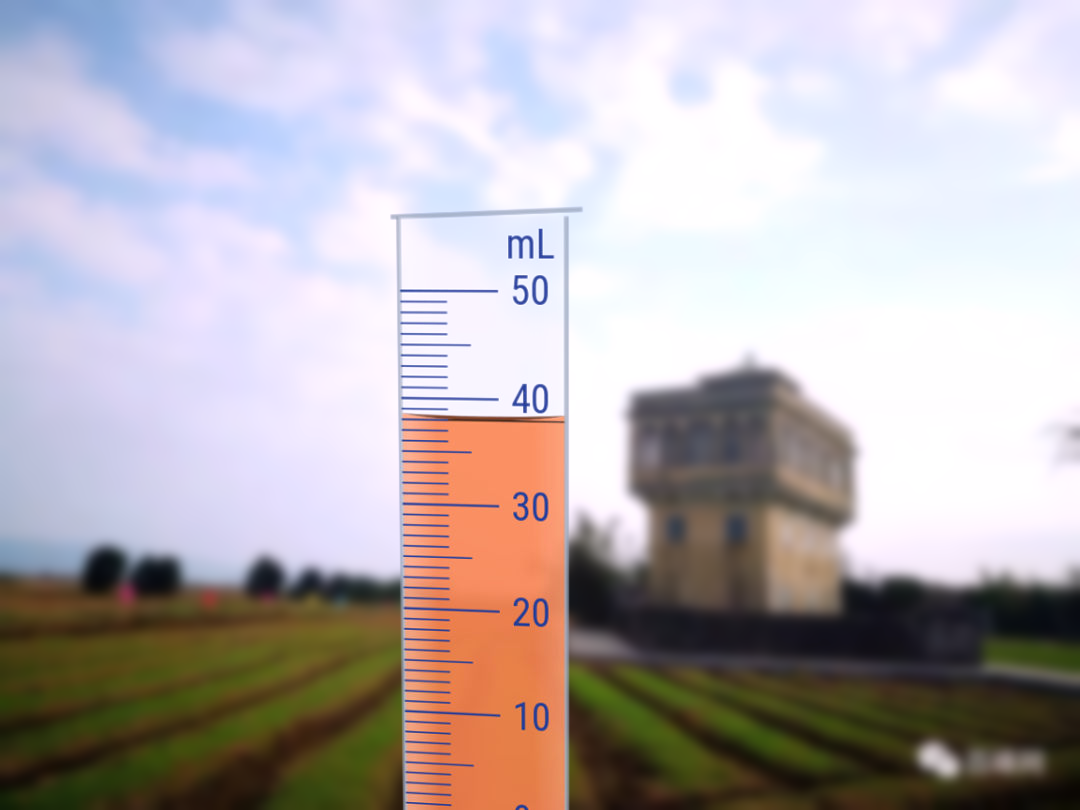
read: **38** mL
